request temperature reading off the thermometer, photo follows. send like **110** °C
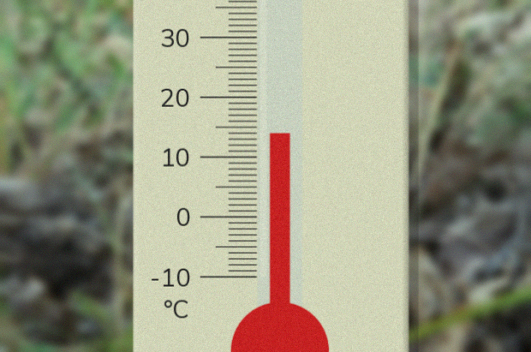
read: **14** °C
